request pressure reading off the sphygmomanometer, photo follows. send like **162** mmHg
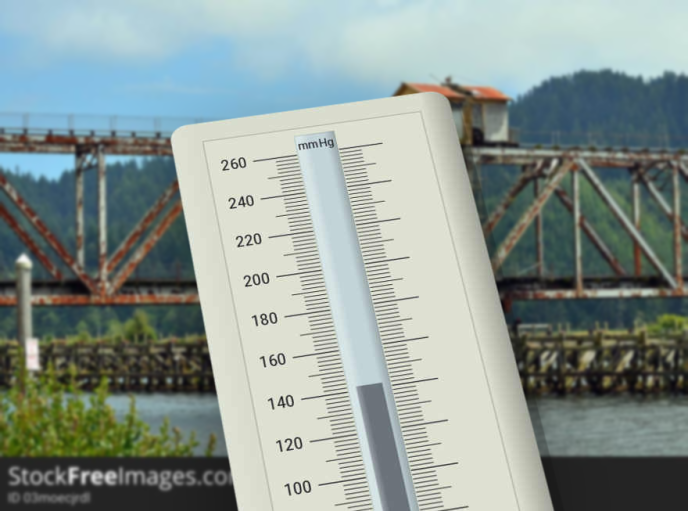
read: **142** mmHg
